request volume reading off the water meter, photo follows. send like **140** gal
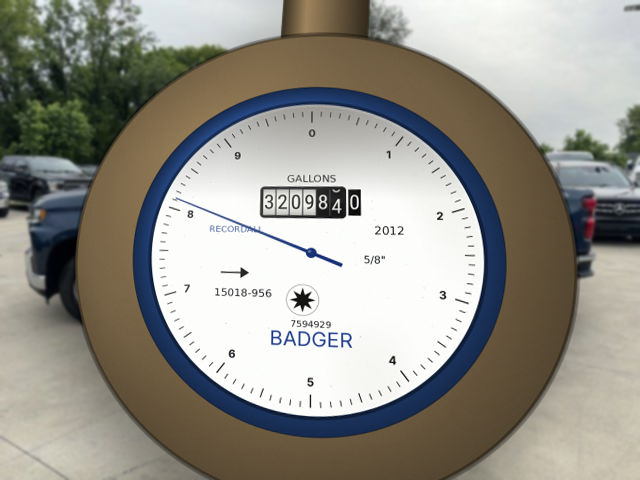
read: **3209838.1** gal
